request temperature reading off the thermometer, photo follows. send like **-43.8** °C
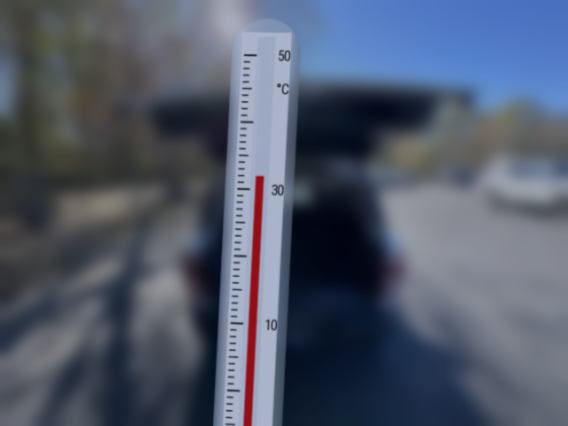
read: **32** °C
